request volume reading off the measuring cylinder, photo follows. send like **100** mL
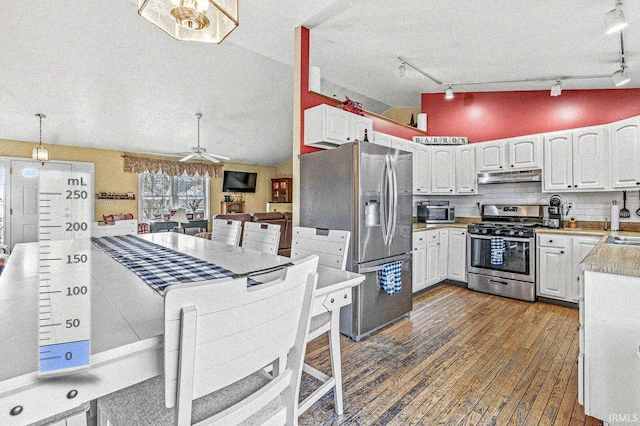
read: **20** mL
